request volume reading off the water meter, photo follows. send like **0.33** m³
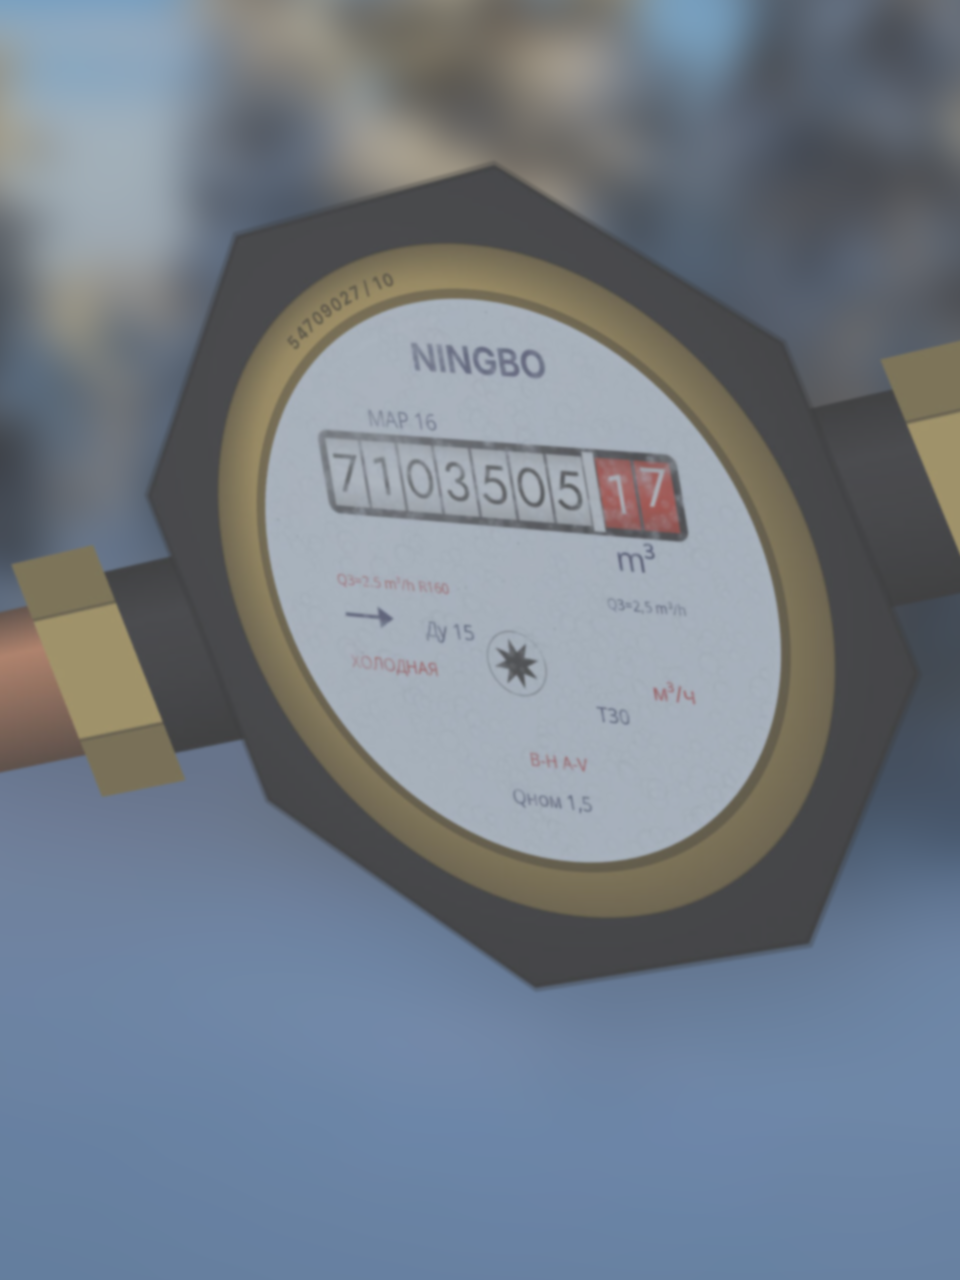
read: **7103505.17** m³
